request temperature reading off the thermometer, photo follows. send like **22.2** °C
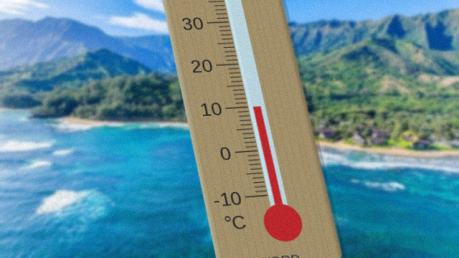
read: **10** °C
